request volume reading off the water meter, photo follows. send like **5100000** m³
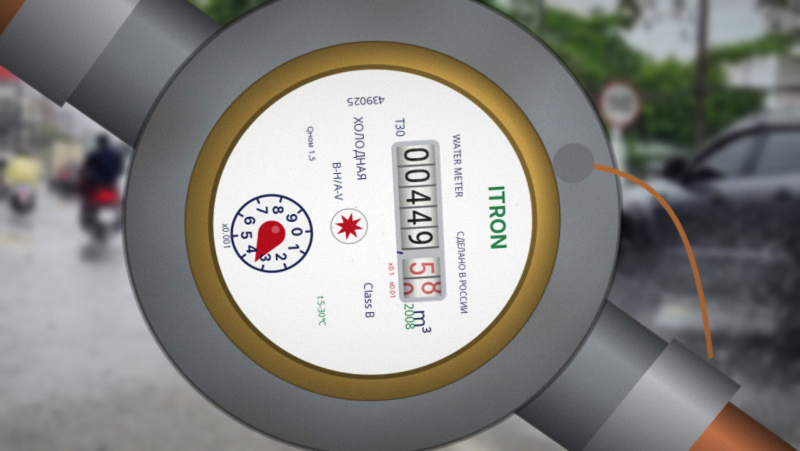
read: **449.583** m³
